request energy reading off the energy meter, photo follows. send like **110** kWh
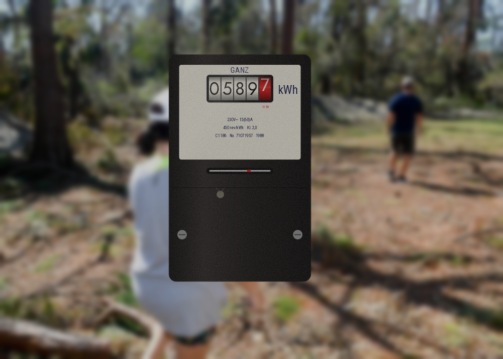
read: **589.7** kWh
